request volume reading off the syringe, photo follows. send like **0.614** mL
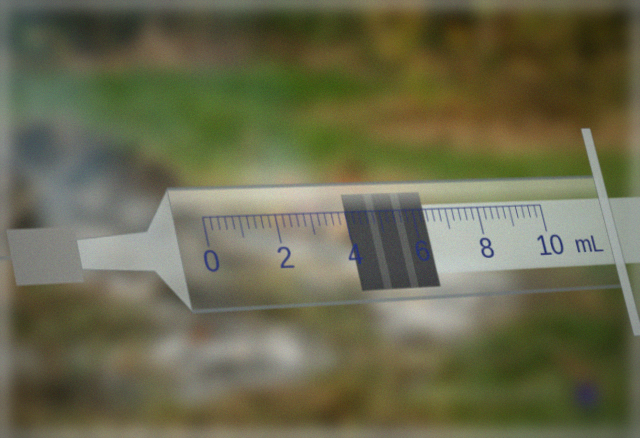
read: **4** mL
